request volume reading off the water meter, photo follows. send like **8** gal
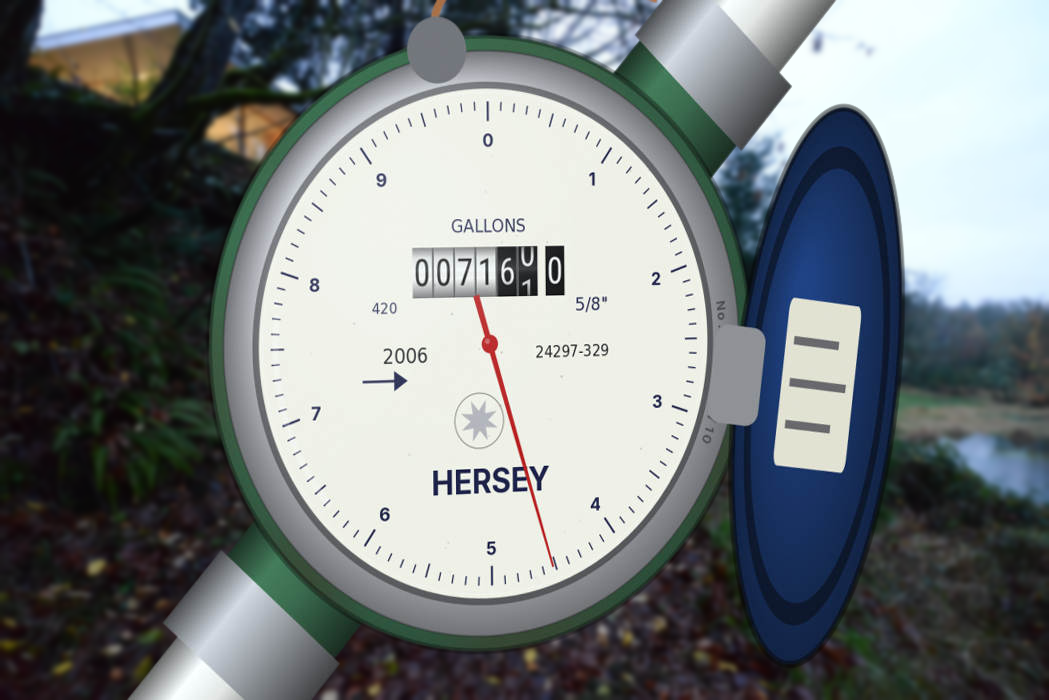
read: **71604.5** gal
